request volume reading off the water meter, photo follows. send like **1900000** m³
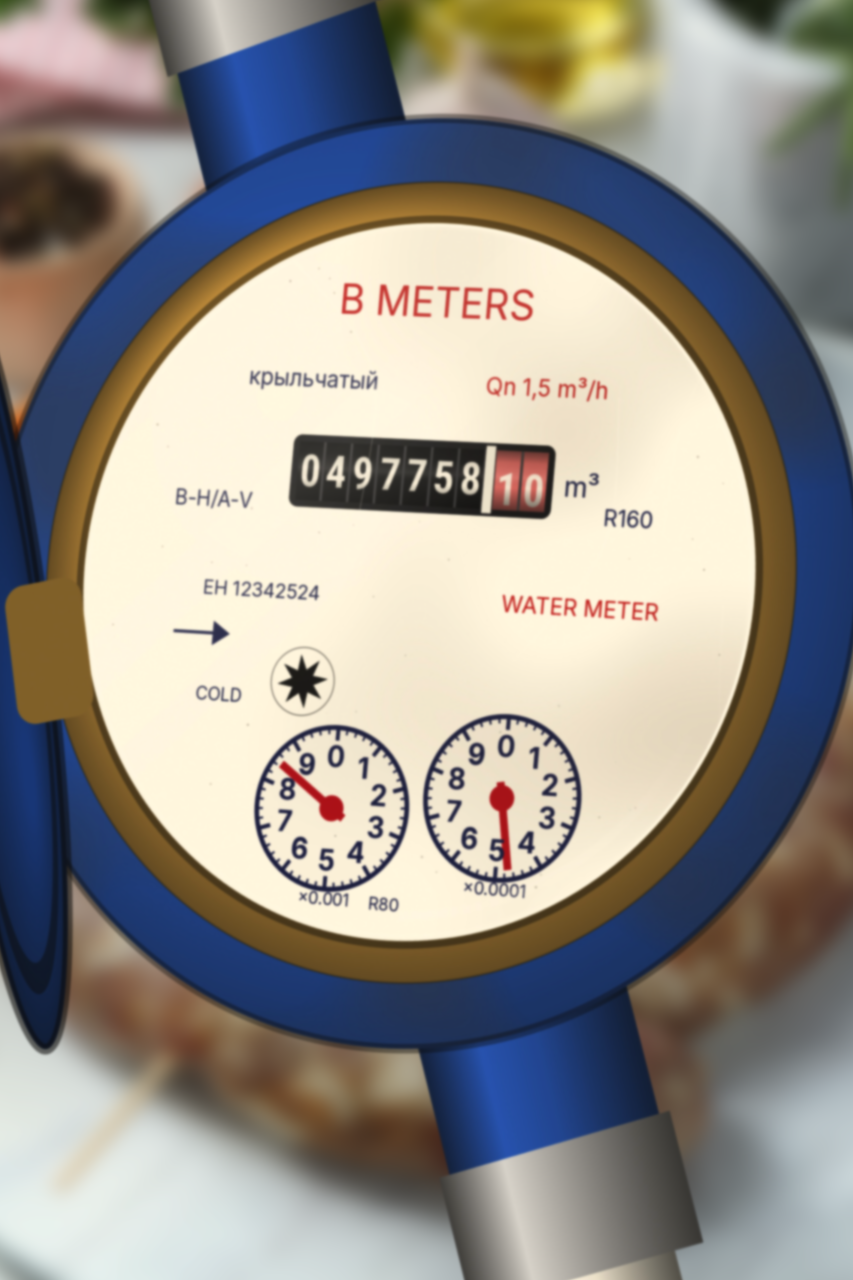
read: **497758.0984** m³
